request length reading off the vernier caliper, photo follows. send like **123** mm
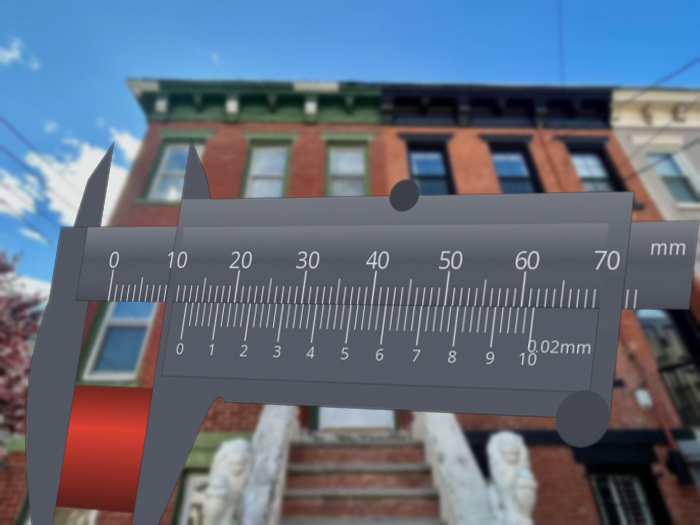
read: **12.6** mm
